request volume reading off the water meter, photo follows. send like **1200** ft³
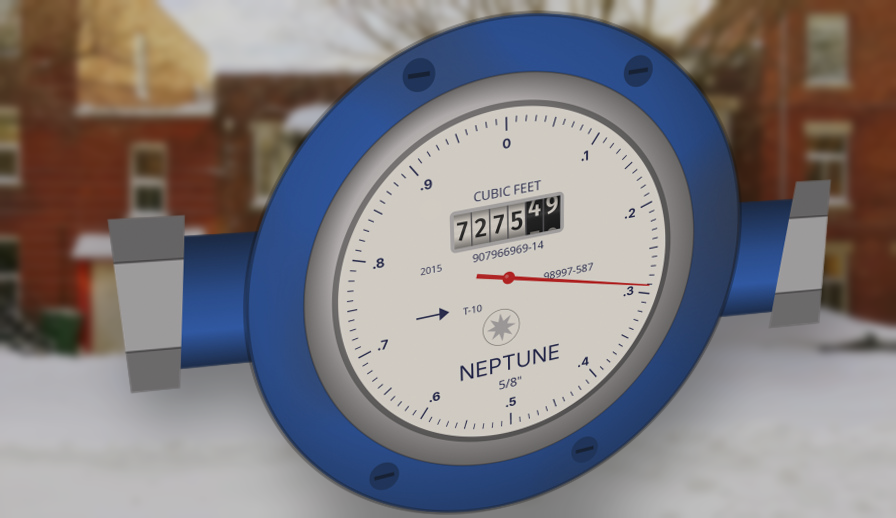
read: **727549.29** ft³
